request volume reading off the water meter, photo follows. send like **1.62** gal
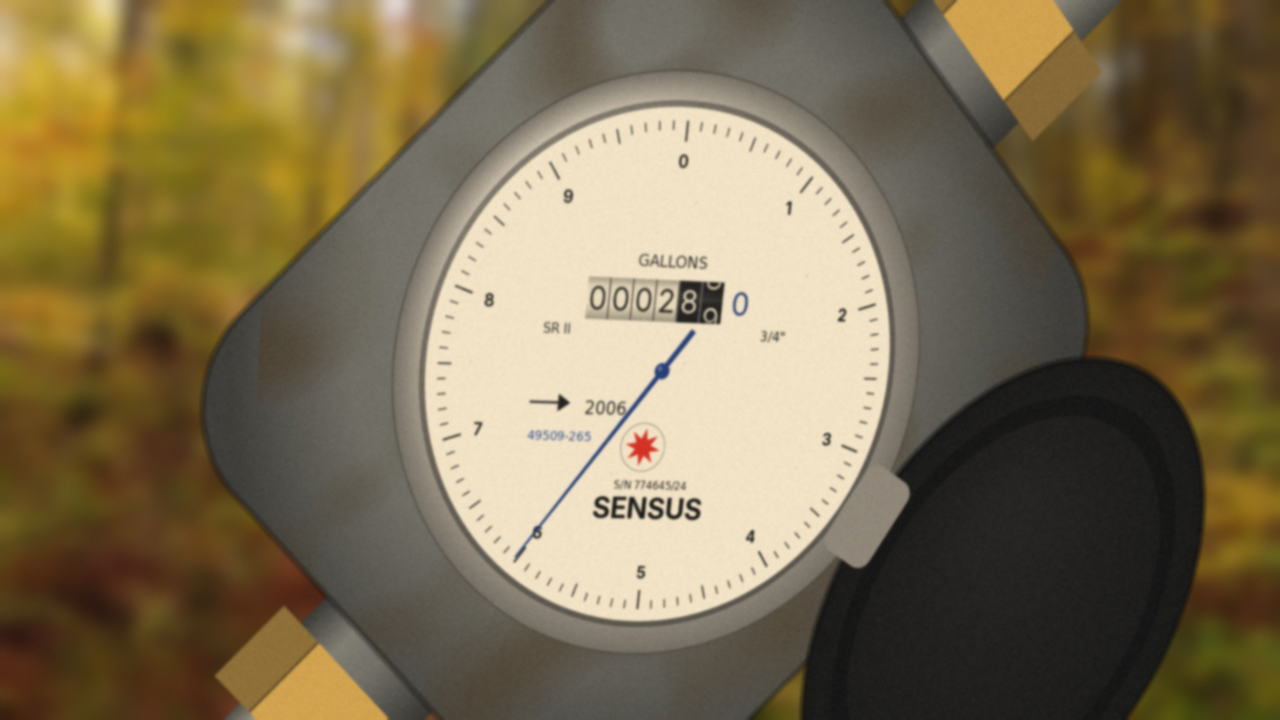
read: **2886.0** gal
